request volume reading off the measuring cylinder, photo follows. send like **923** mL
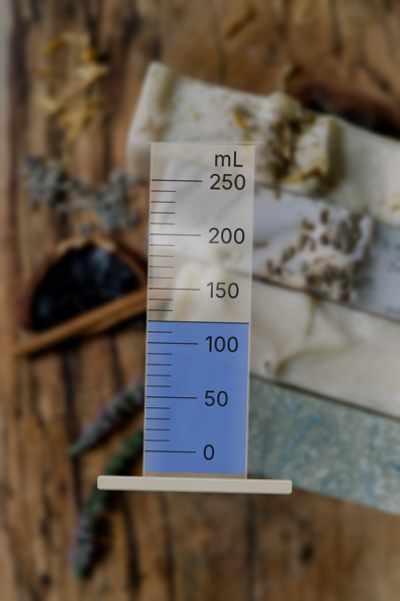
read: **120** mL
